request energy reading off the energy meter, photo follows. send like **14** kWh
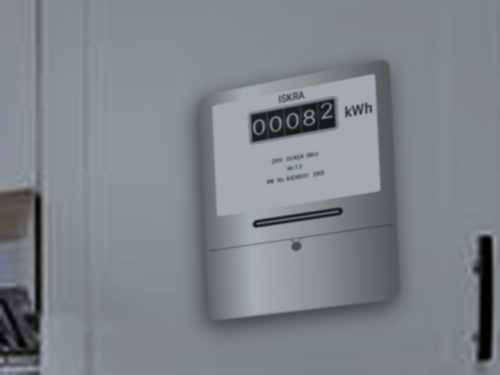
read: **82** kWh
